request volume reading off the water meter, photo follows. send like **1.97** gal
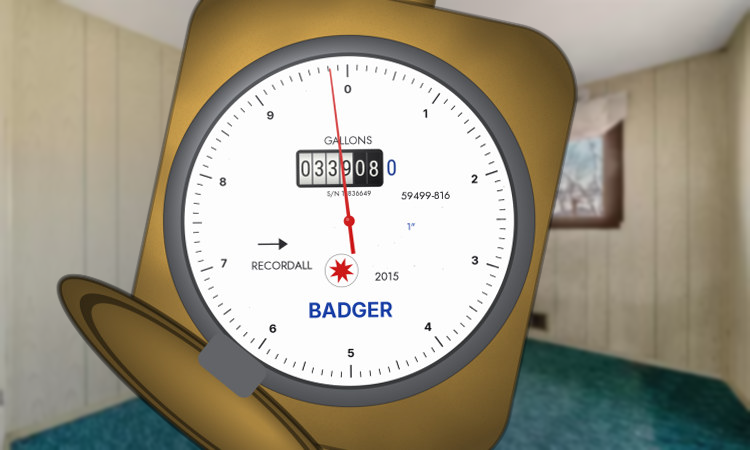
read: **339079.8** gal
